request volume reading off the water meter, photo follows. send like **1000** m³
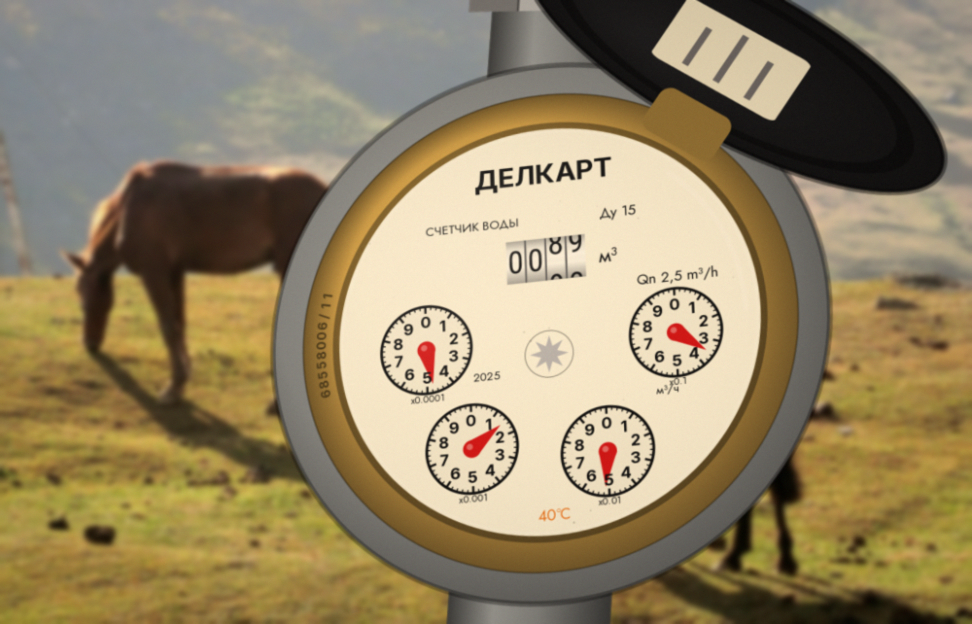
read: **89.3514** m³
